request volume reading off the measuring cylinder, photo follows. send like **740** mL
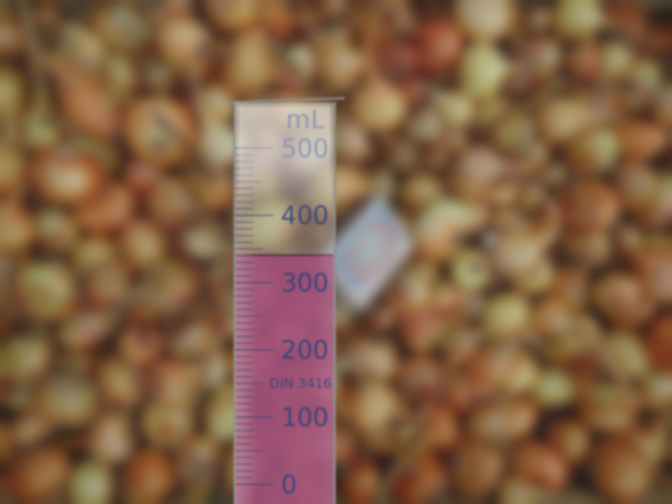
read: **340** mL
